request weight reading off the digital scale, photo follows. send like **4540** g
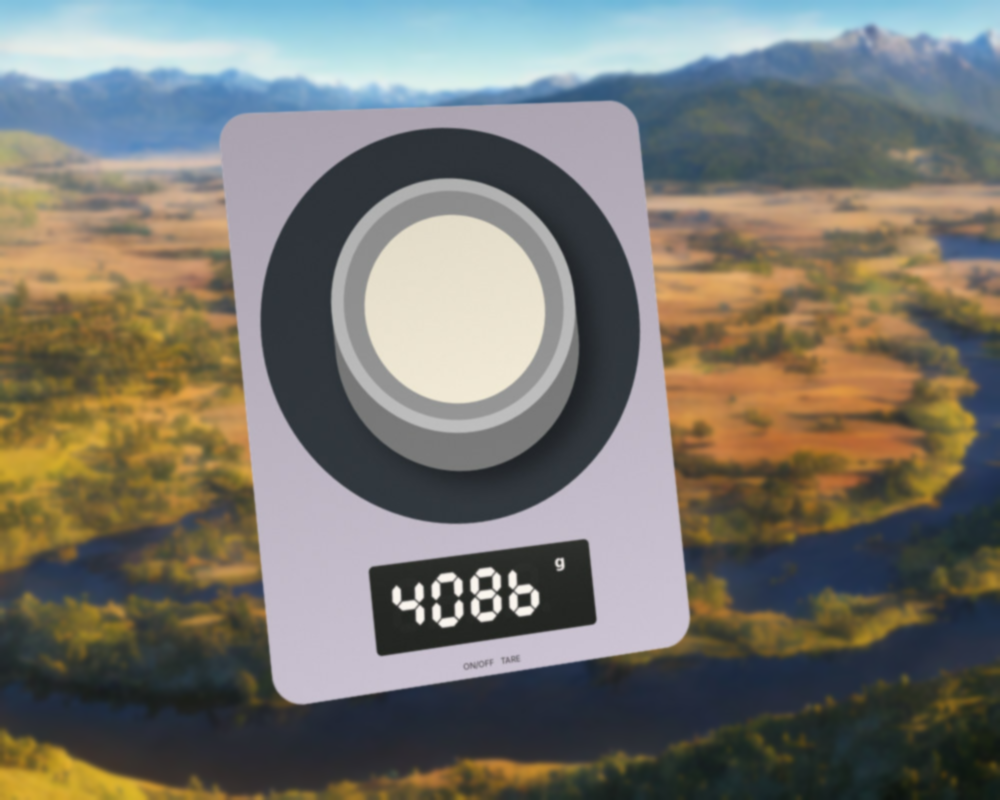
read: **4086** g
